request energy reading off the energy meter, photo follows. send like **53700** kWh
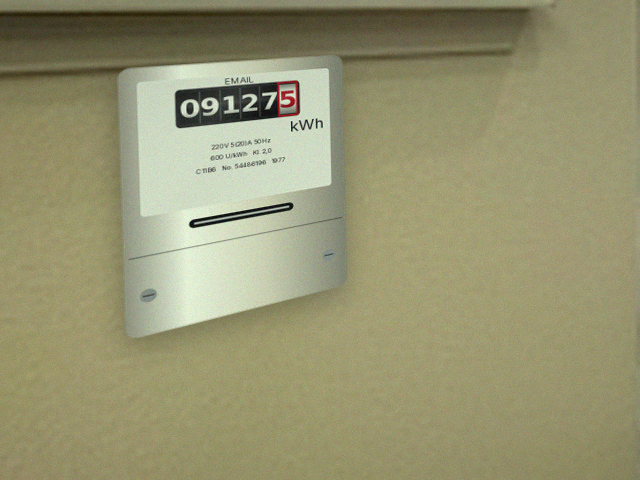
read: **9127.5** kWh
